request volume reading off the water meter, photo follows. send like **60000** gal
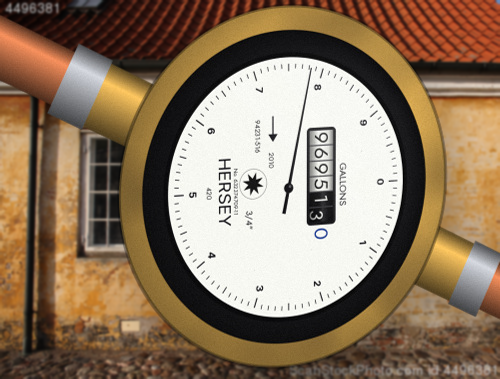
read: **9695127.8** gal
